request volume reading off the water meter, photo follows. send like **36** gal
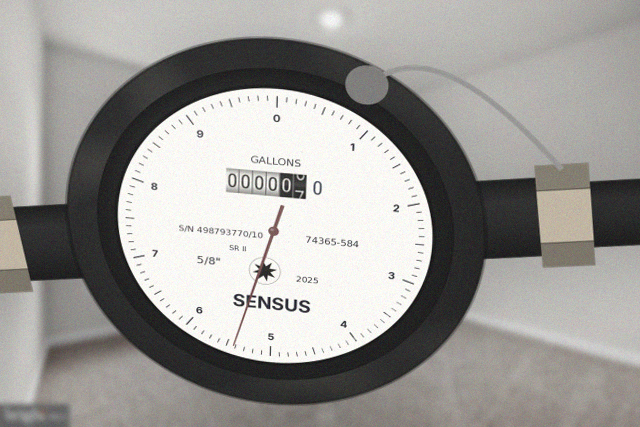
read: **65.4** gal
